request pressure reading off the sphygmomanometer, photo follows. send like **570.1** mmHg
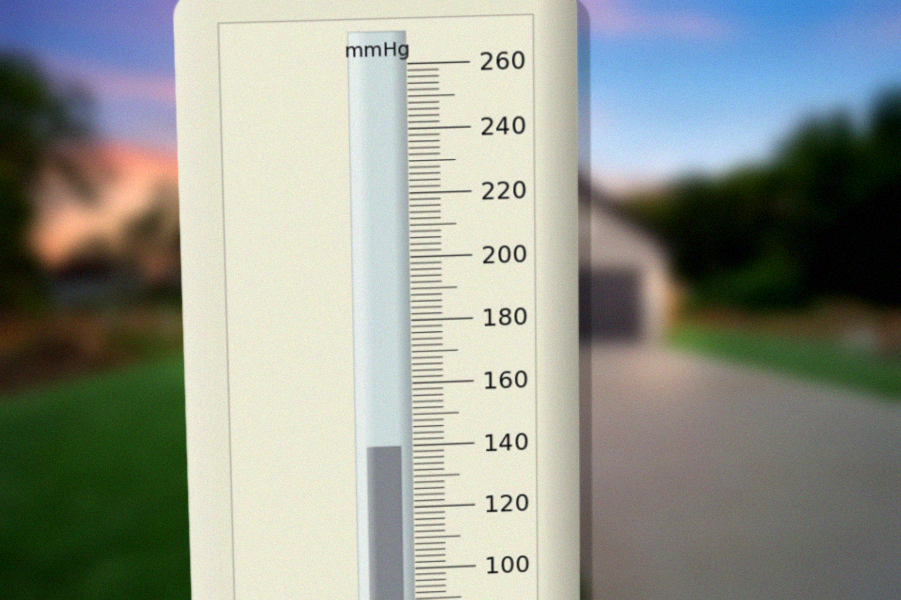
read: **140** mmHg
